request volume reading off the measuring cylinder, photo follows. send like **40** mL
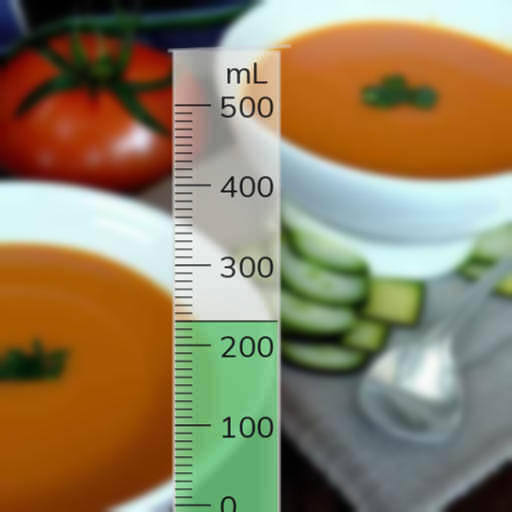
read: **230** mL
